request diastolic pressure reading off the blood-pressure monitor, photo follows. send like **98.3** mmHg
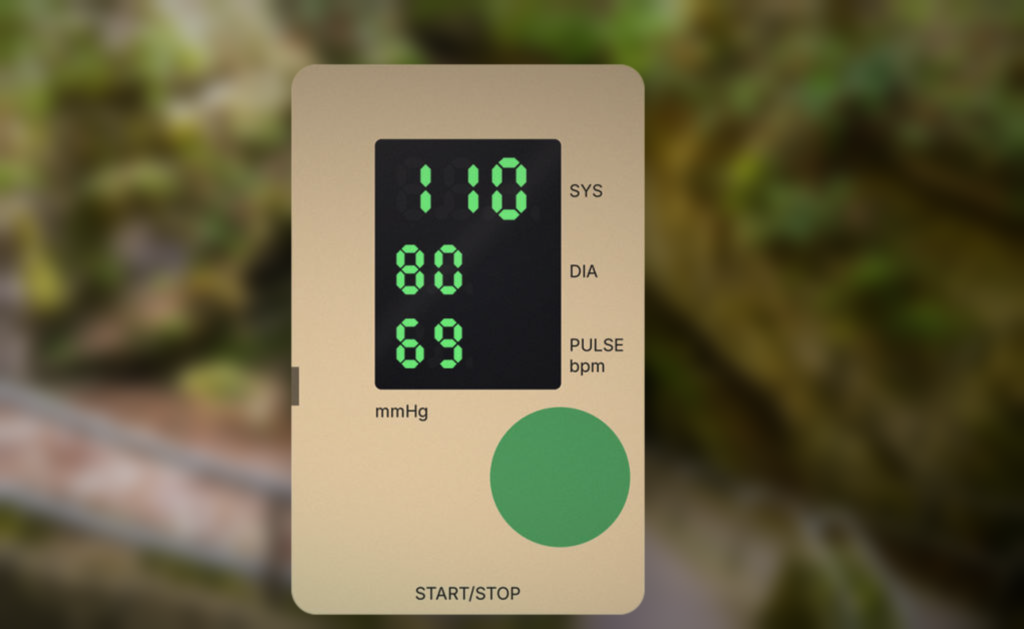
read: **80** mmHg
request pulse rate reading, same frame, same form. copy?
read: **69** bpm
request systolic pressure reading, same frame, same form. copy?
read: **110** mmHg
